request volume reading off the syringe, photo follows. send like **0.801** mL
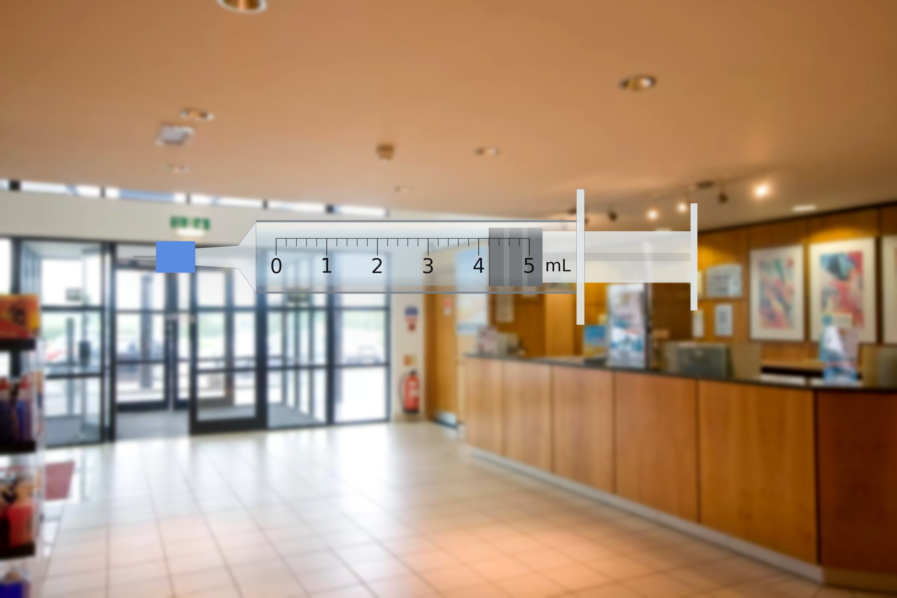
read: **4.2** mL
